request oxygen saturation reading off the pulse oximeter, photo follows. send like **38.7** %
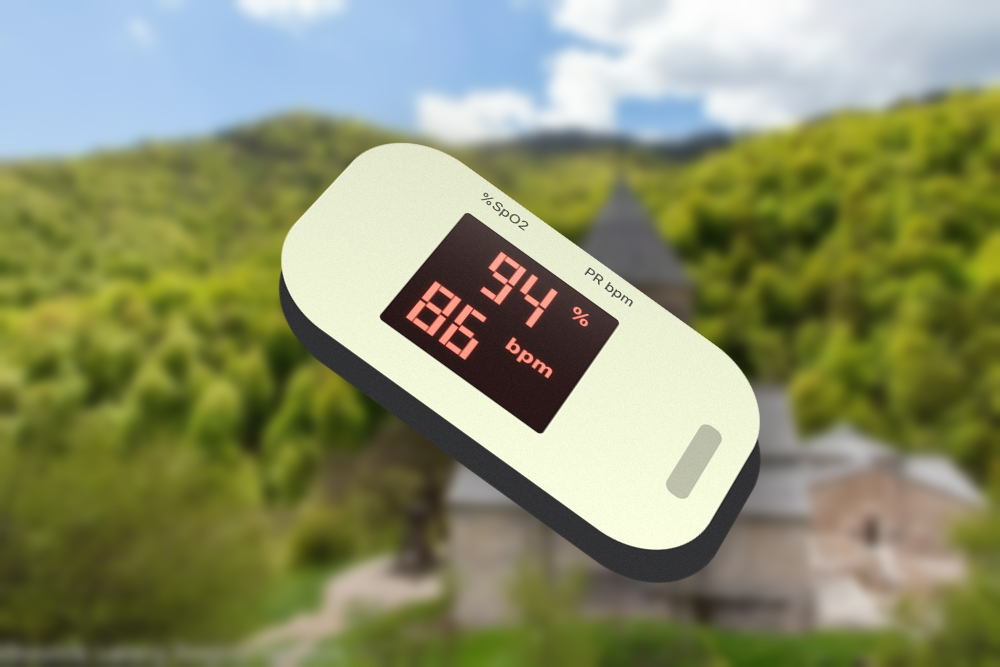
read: **94** %
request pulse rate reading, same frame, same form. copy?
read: **86** bpm
